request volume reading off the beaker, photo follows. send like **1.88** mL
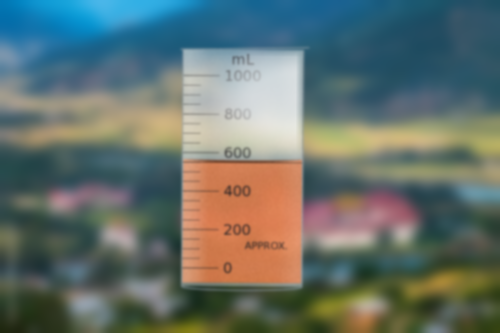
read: **550** mL
